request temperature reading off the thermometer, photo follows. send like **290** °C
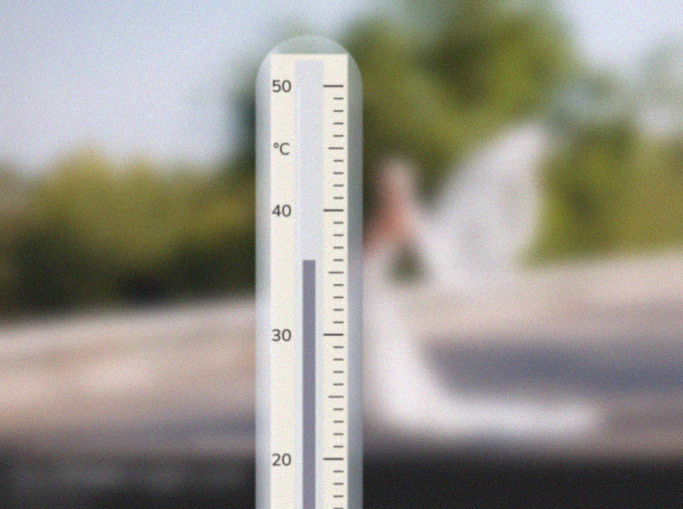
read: **36** °C
